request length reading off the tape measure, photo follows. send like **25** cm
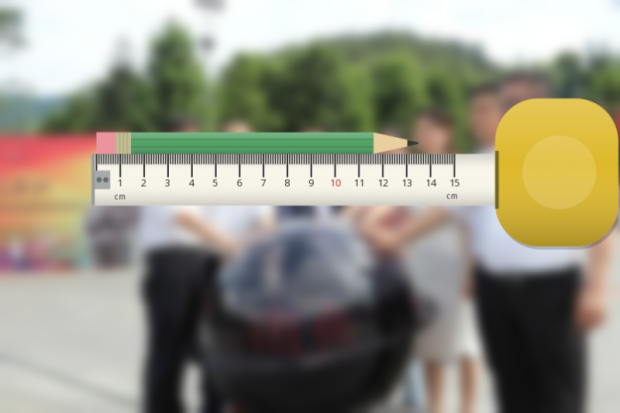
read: **13.5** cm
